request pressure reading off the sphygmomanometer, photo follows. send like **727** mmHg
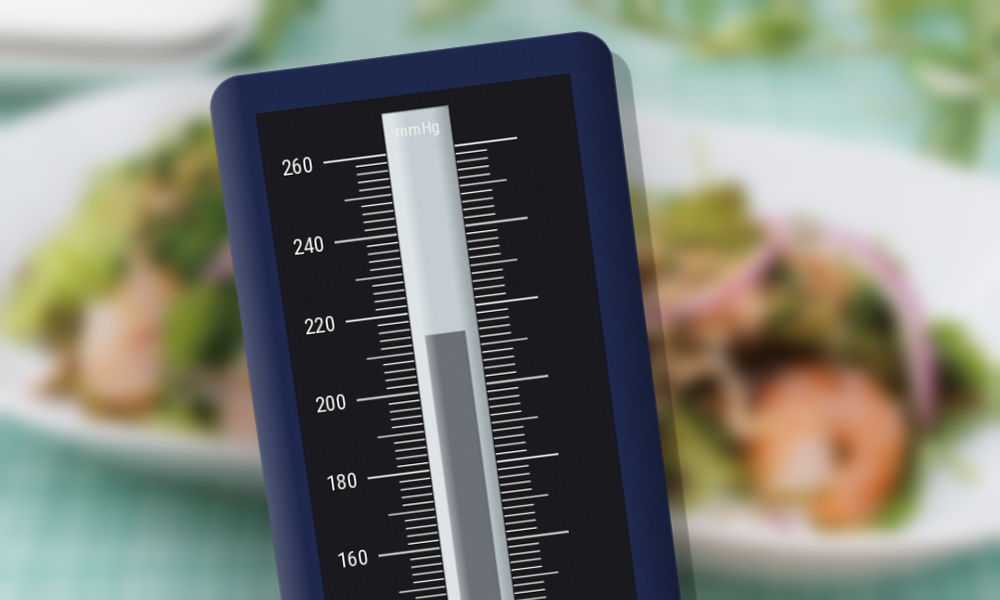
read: **214** mmHg
